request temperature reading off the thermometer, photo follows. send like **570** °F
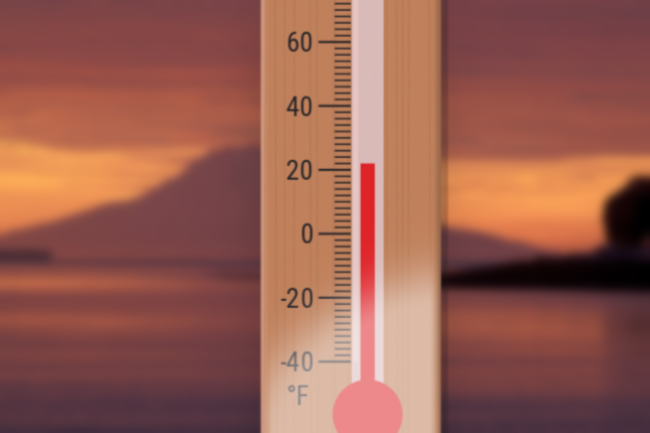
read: **22** °F
